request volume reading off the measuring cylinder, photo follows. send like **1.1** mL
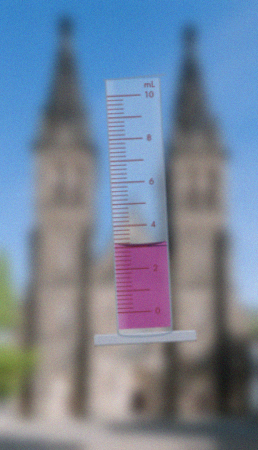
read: **3** mL
